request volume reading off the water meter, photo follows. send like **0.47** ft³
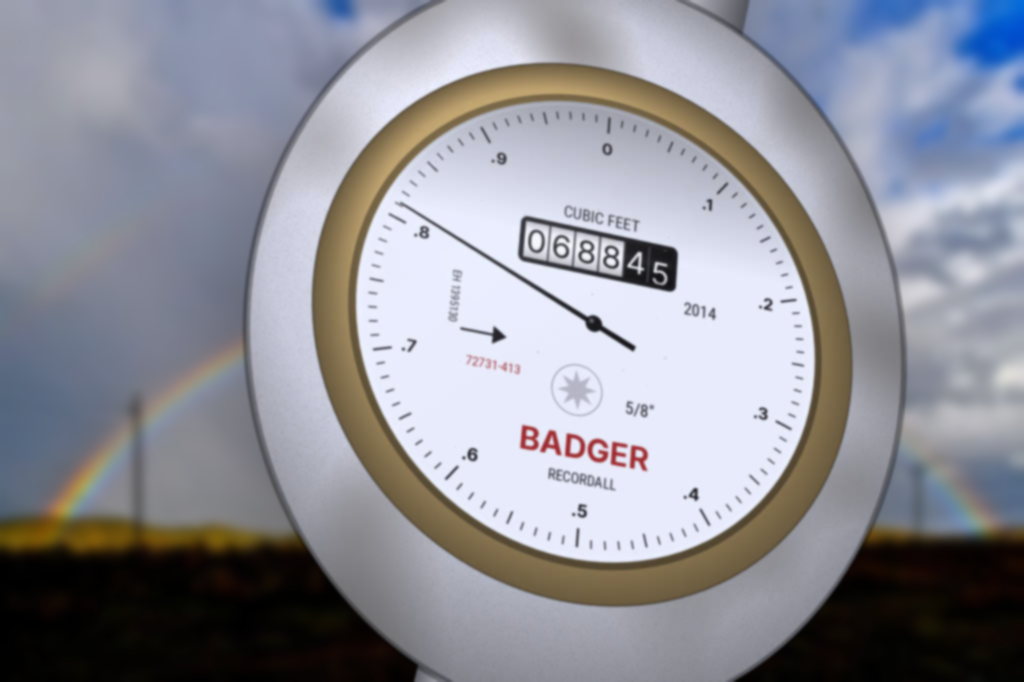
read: **68844.81** ft³
